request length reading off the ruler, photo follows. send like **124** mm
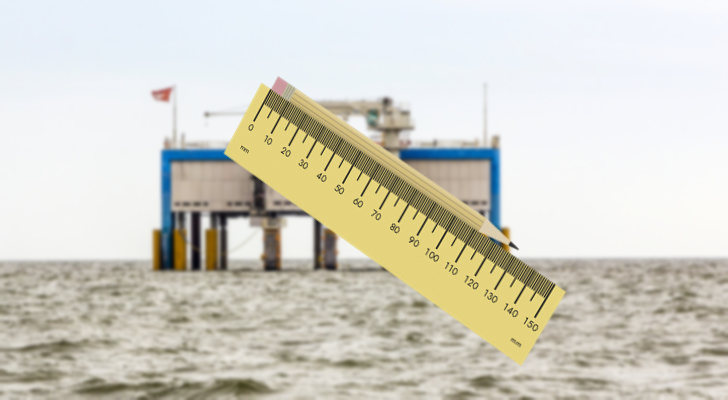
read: **130** mm
